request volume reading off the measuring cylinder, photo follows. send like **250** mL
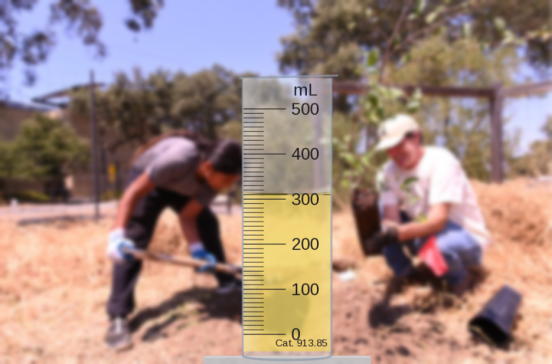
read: **310** mL
